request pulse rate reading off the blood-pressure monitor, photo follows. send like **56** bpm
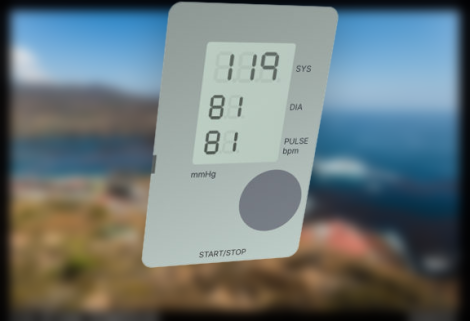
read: **81** bpm
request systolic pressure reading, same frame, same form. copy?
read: **119** mmHg
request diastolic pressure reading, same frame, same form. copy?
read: **81** mmHg
